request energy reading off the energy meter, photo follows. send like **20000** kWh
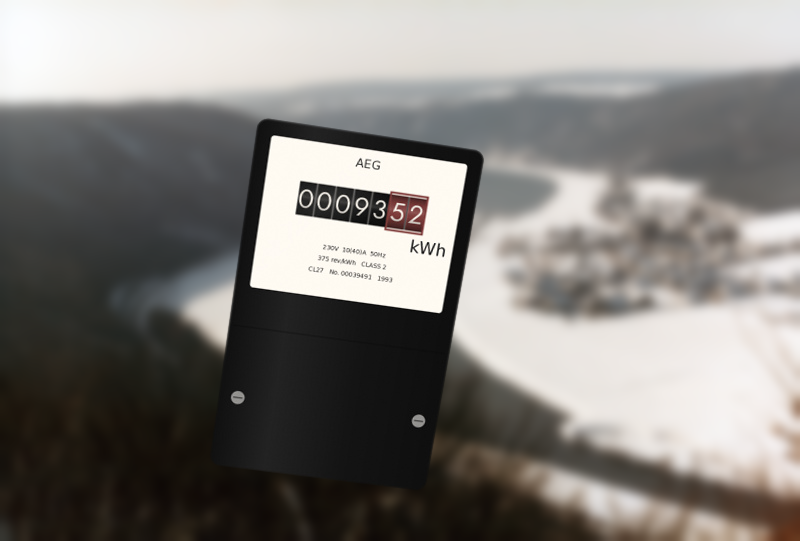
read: **93.52** kWh
